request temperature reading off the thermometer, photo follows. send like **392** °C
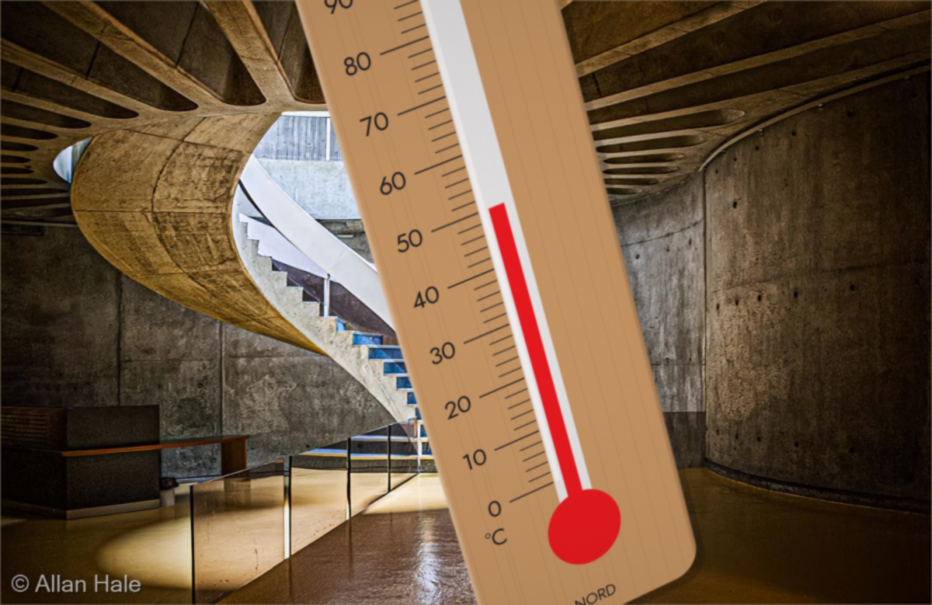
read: **50** °C
